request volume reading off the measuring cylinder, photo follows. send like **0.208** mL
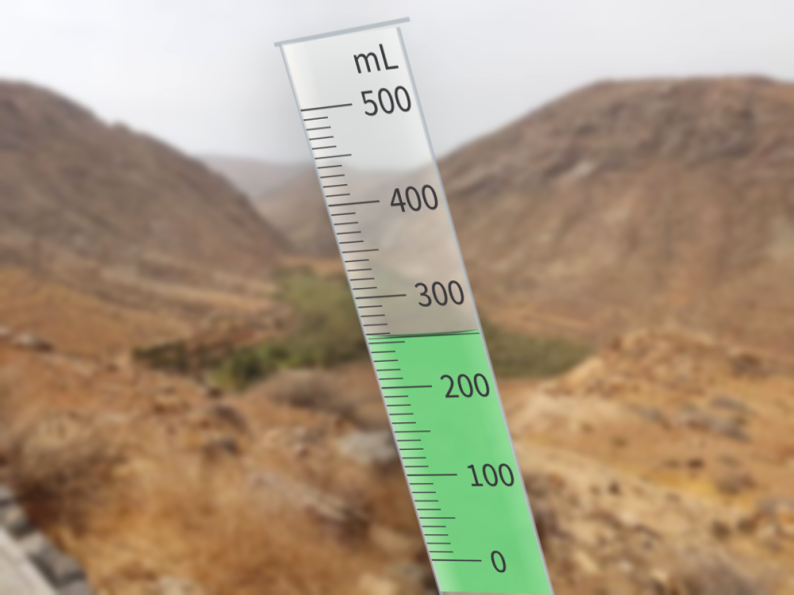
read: **255** mL
